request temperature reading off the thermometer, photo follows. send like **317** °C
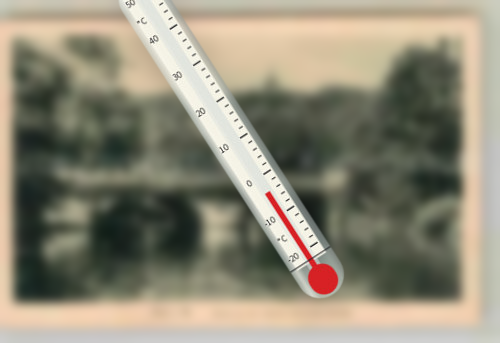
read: **-4** °C
